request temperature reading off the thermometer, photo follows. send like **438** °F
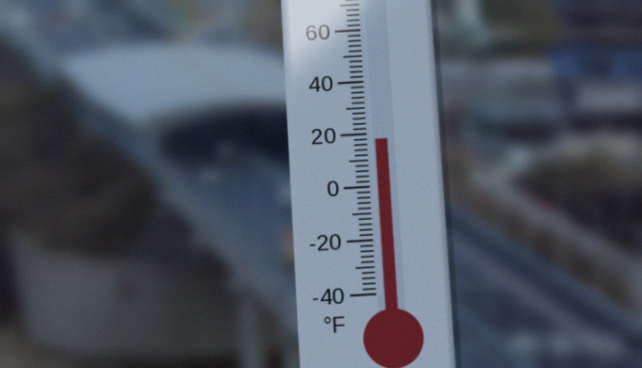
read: **18** °F
